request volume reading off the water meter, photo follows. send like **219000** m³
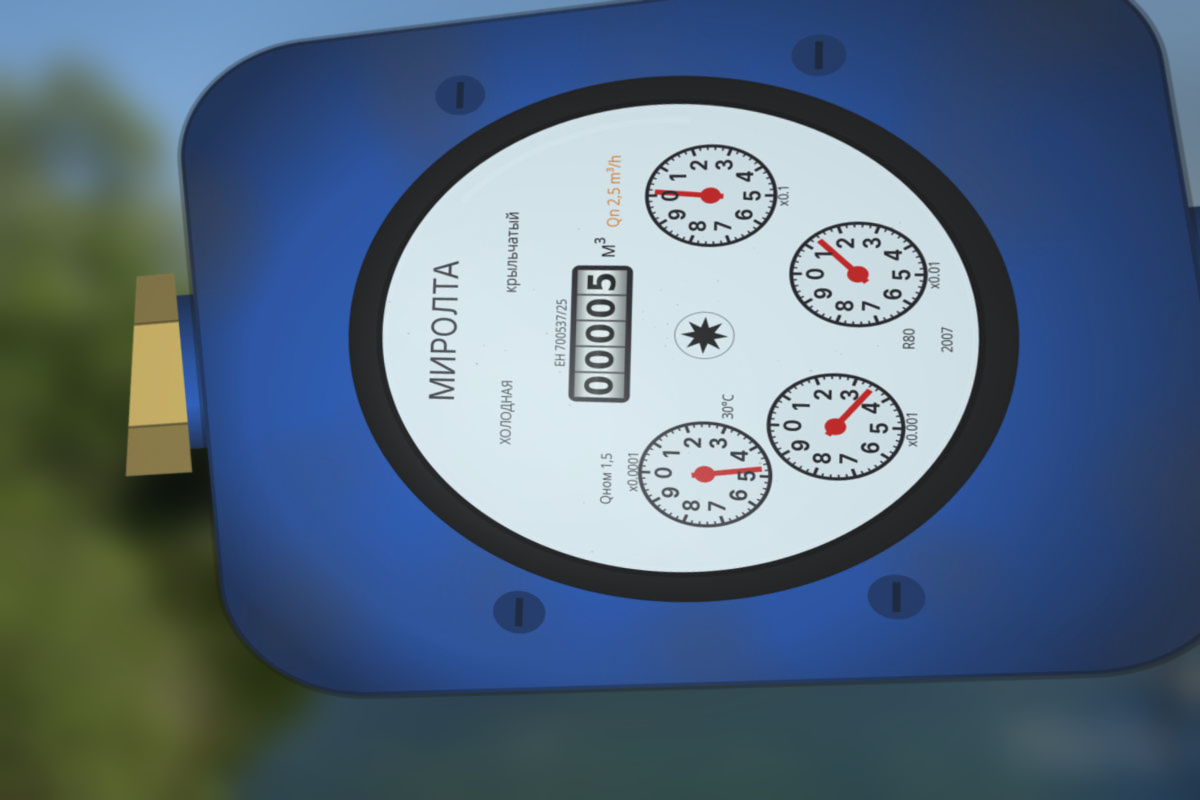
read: **5.0134** m³
